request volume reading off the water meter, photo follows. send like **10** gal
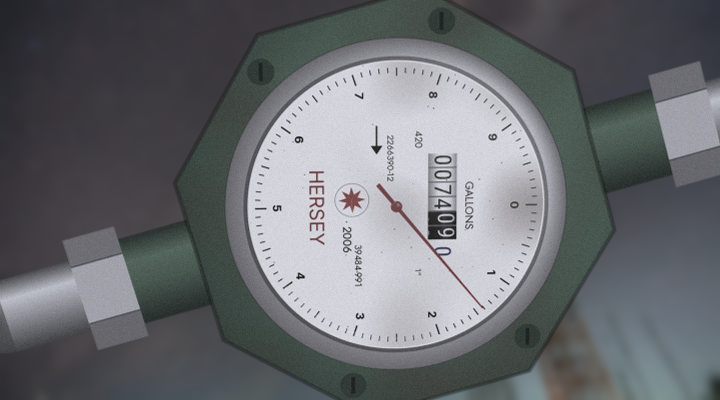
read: **74091.4** gal
